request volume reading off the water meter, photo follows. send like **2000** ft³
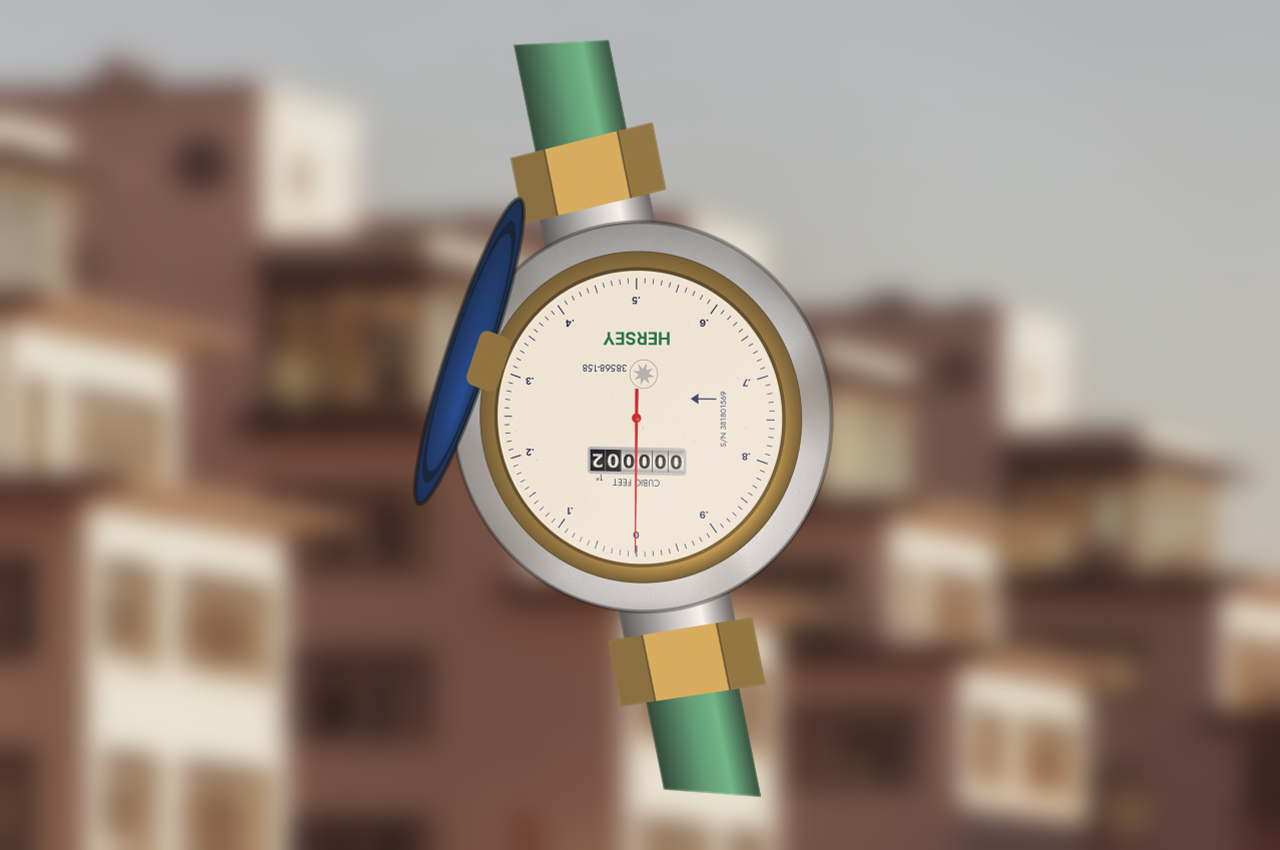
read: **2.00** ft³
